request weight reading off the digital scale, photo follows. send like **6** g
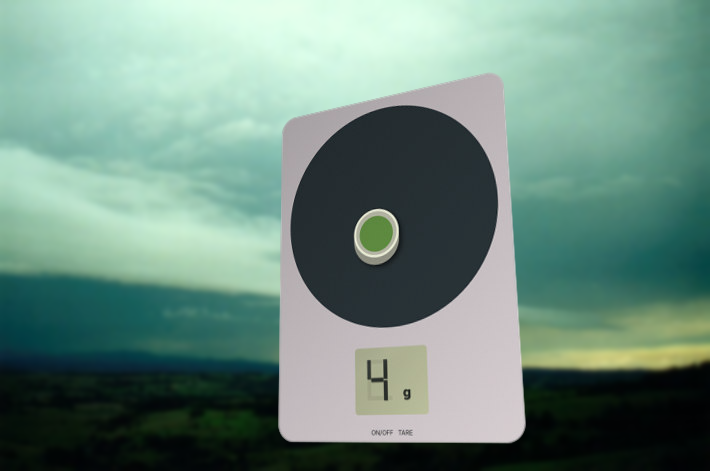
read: **4** g
